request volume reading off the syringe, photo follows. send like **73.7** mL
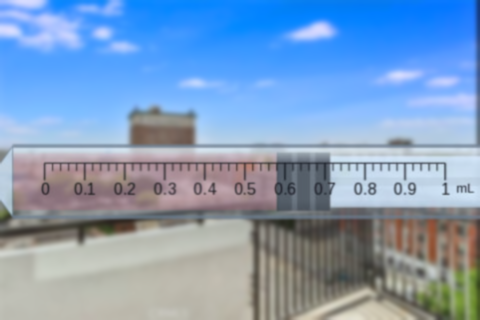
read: **0.58** mL
